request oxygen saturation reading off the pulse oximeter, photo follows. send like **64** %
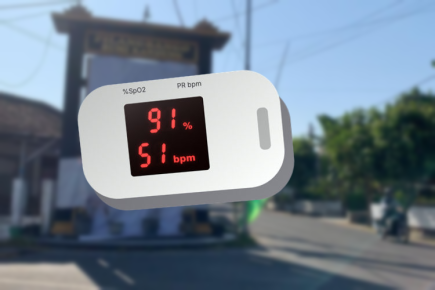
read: **91** %
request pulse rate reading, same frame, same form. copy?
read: **51** bpm
